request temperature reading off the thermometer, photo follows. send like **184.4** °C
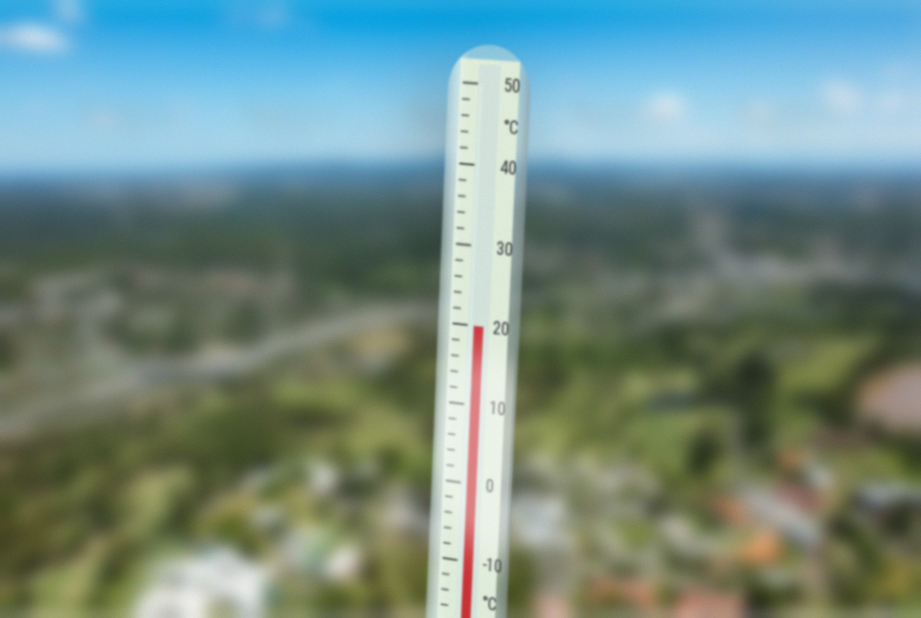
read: **20** °C
